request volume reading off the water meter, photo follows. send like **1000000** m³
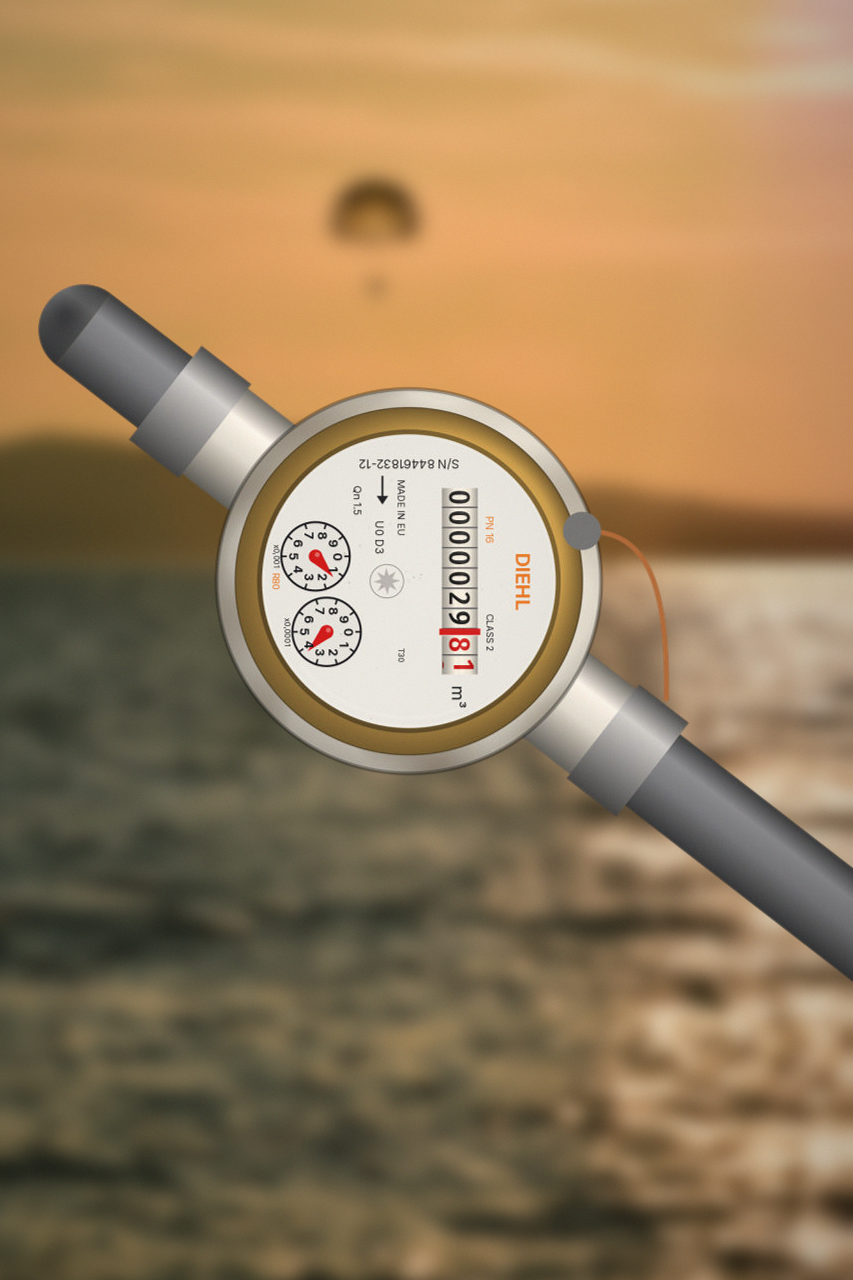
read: **29.8113** m³
